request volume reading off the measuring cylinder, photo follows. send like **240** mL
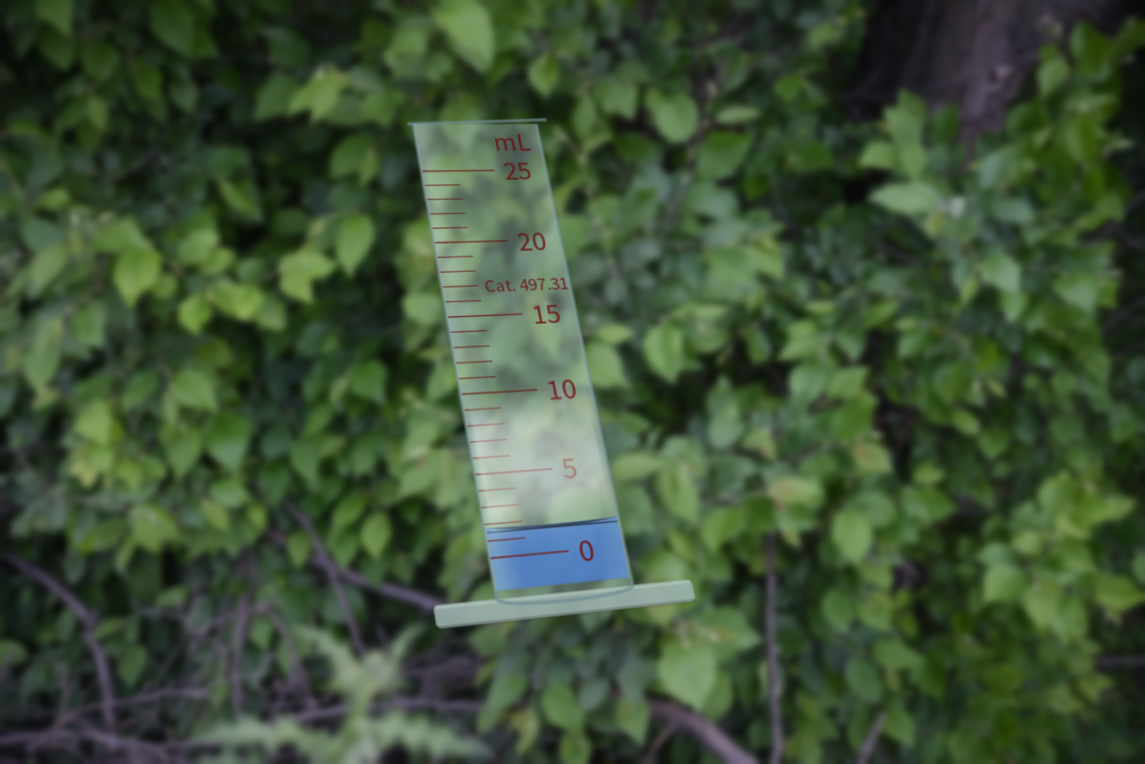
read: **1.5** mL
